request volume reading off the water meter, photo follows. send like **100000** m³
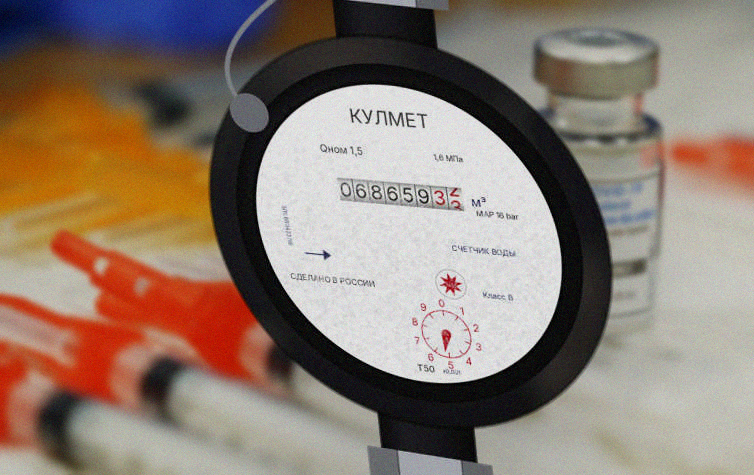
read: **68659.325** m³
